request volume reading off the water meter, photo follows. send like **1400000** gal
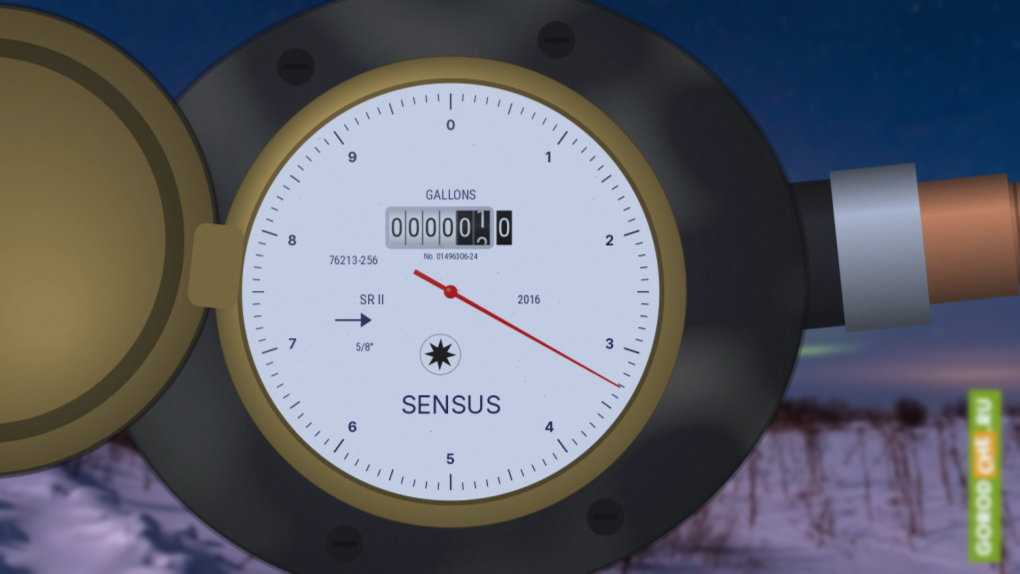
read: **13.3** gal
